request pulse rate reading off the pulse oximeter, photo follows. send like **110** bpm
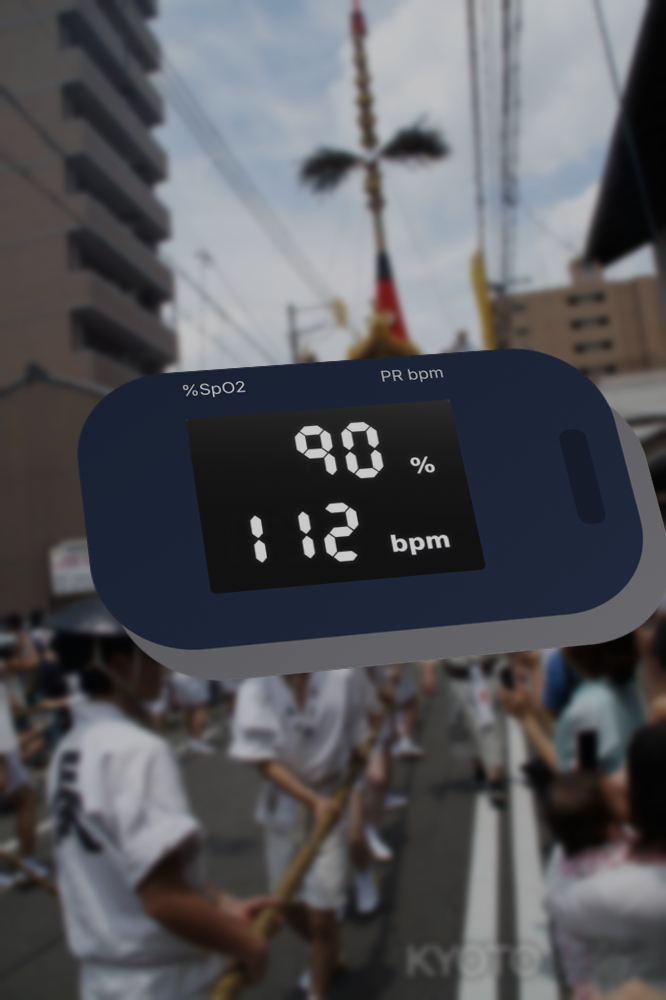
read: **112** bpm
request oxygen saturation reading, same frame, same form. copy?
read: **90** %
